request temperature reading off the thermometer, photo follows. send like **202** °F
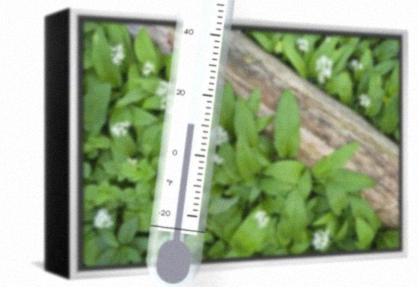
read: **10** °F
